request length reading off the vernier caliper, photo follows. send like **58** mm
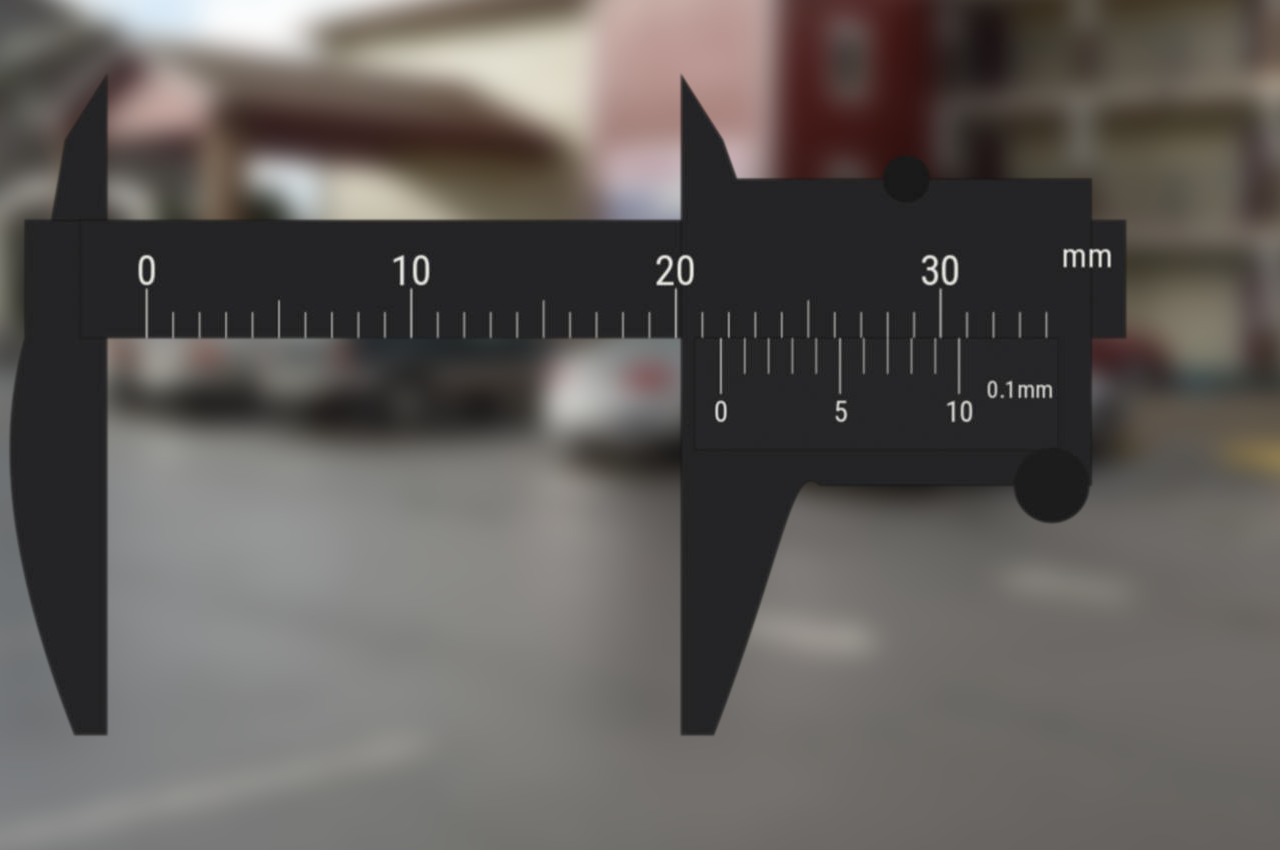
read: **21.7** mm
